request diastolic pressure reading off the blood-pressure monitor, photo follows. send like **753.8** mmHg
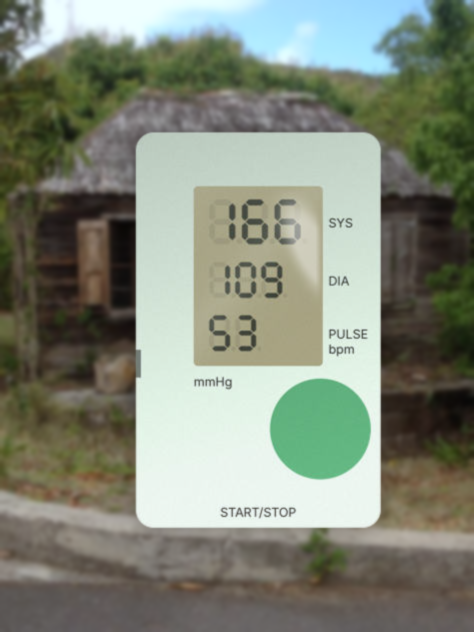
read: **109** mmHg
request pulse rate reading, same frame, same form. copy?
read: **53** bpm
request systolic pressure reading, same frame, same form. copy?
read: **166** mmHg
